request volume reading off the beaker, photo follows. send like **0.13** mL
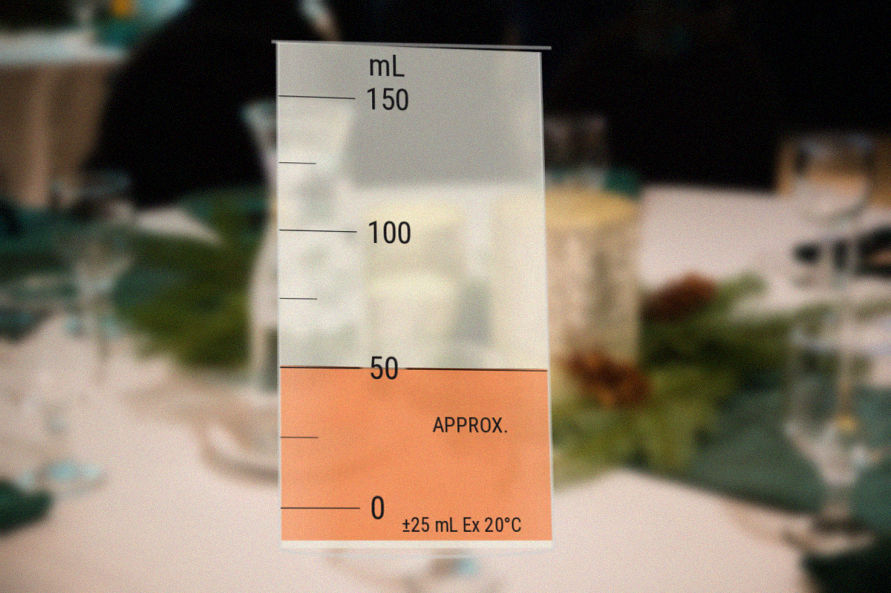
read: **50** mL
